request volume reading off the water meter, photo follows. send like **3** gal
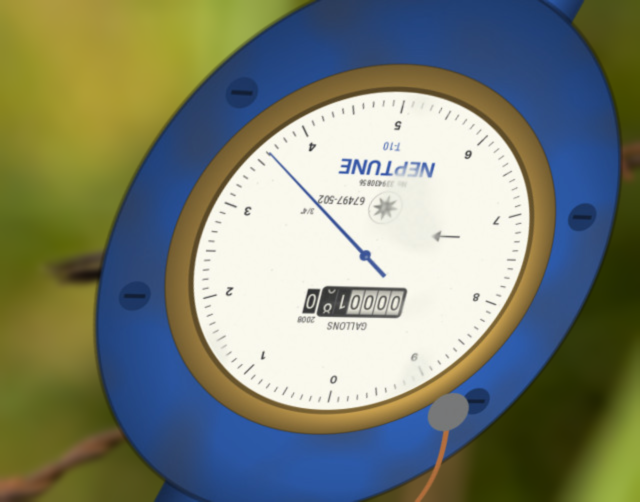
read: **183.6** gal
